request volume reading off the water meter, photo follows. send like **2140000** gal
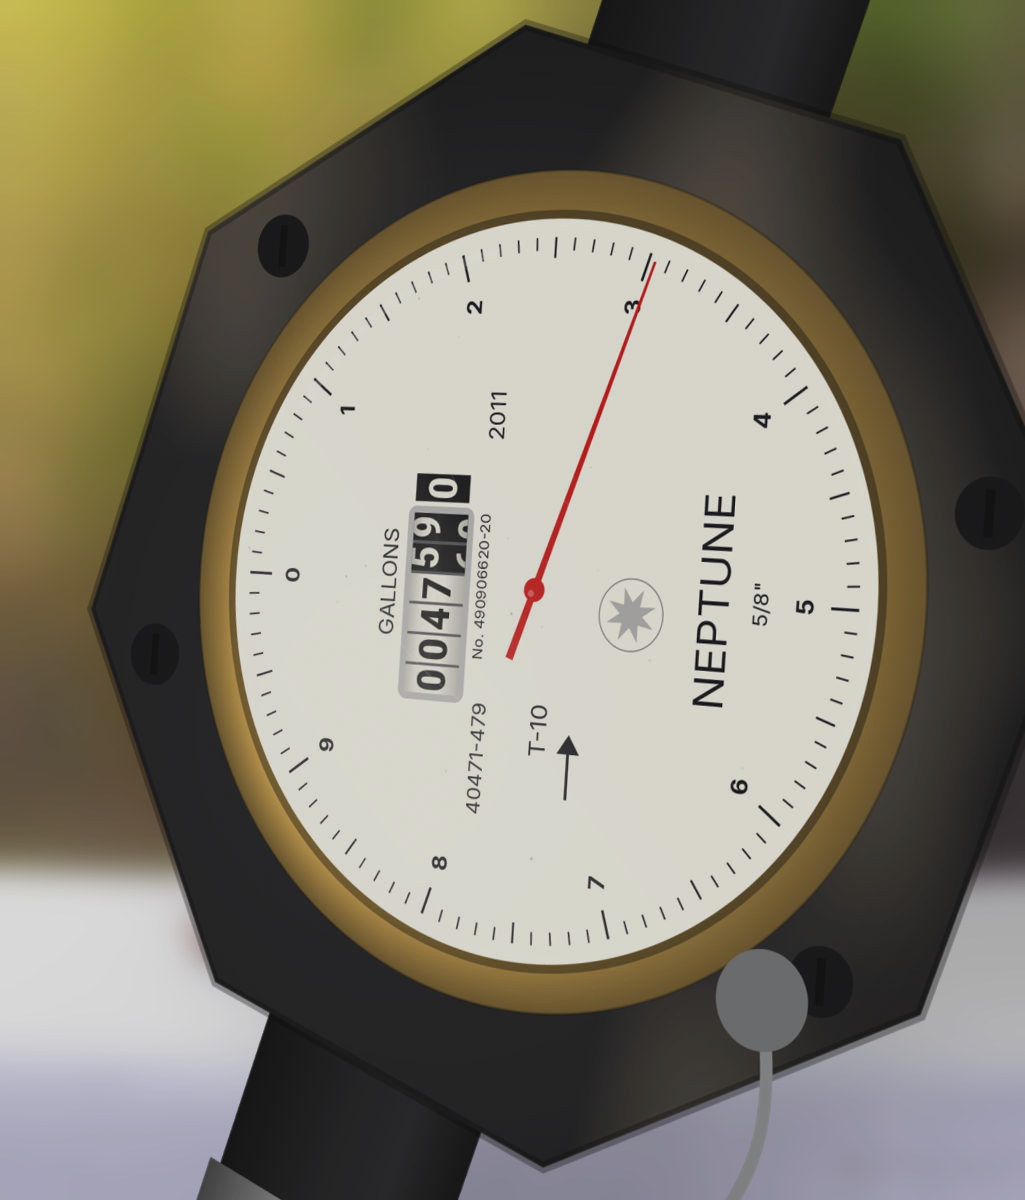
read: **47593.0** gal
